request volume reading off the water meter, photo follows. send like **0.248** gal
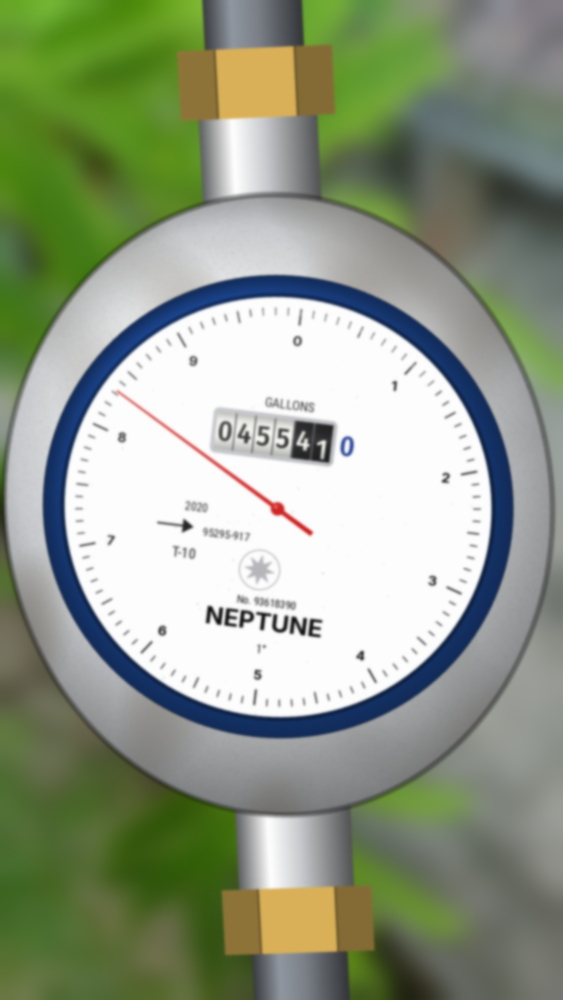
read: **455408.3** gal
